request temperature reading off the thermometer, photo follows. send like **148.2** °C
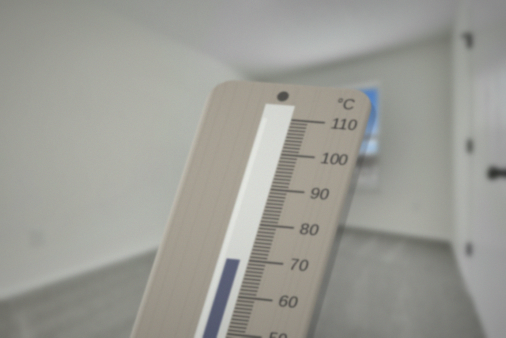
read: **70** °C
